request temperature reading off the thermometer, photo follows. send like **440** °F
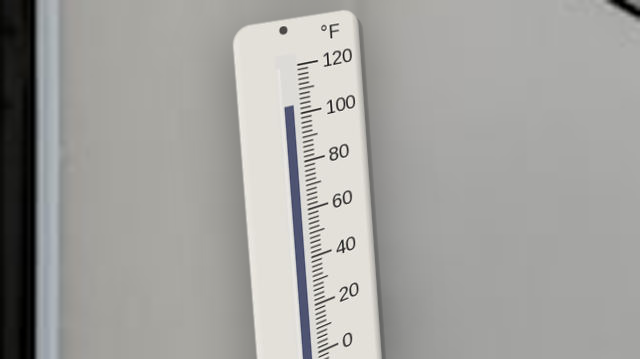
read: **104** °F
